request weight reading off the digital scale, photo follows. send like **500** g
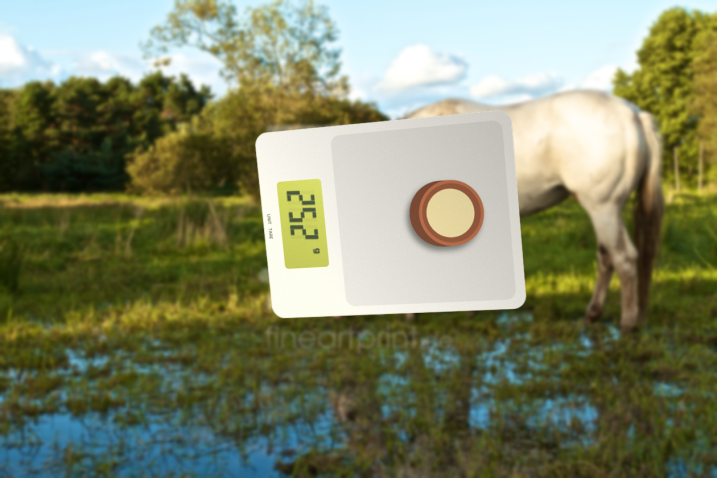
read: **252** g
